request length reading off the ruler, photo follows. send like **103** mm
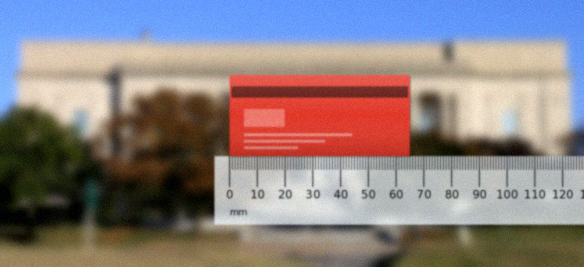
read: **65** mm
